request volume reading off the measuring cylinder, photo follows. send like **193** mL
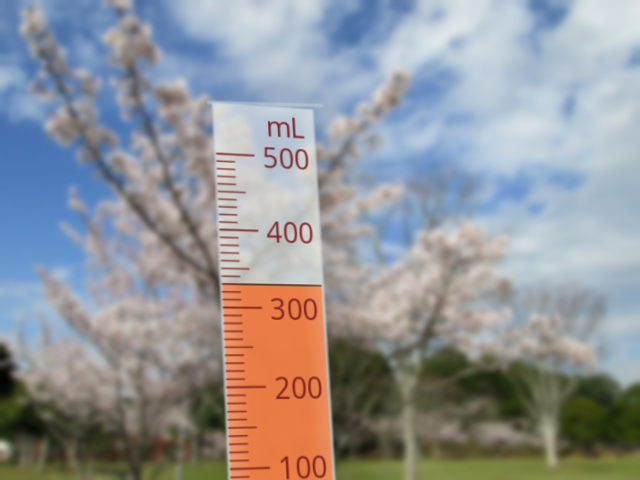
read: **330** mL
